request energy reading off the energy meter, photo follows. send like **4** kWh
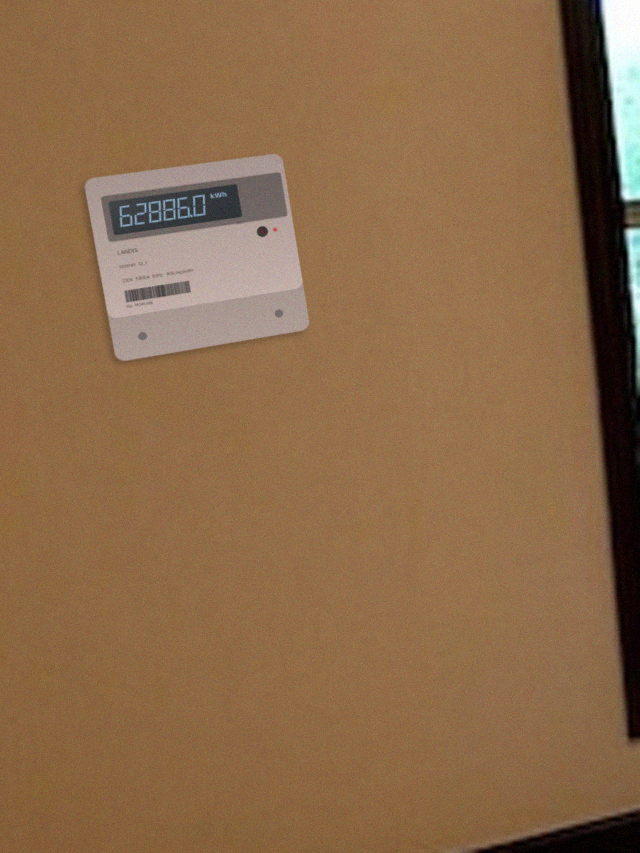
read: **62886.0** kWh
